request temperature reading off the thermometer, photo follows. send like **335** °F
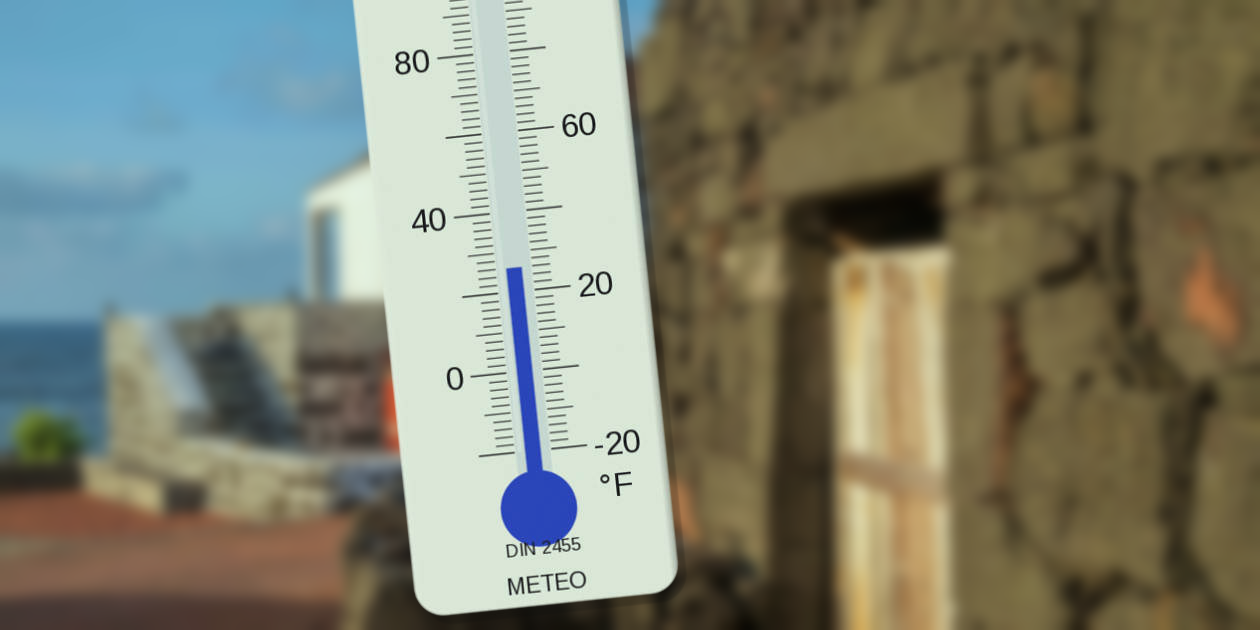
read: **26** °F
